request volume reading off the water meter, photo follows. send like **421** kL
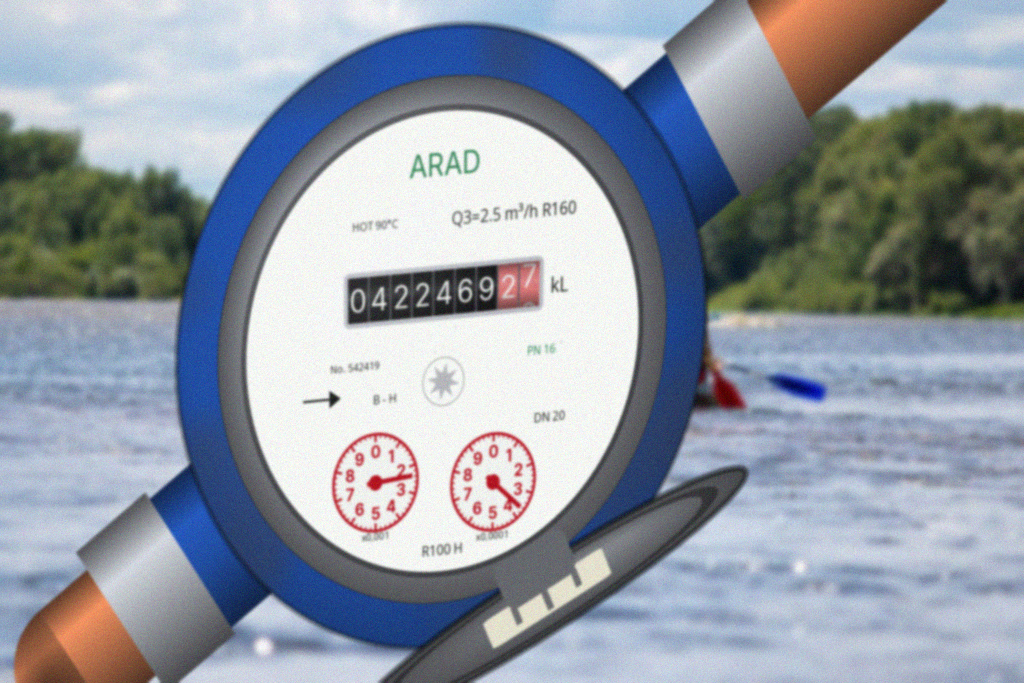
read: **422469.2723** kL
